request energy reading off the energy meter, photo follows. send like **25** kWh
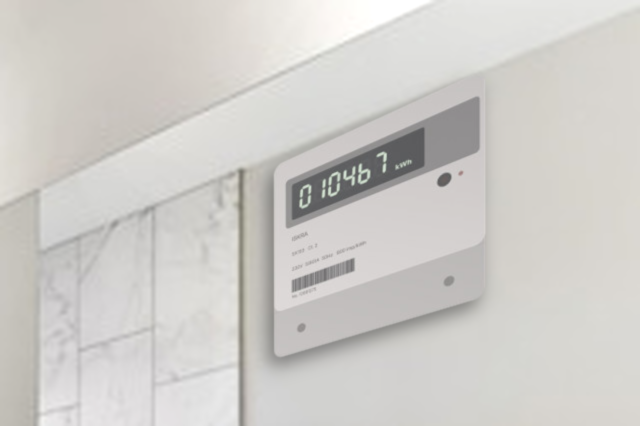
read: **10467** kWh
